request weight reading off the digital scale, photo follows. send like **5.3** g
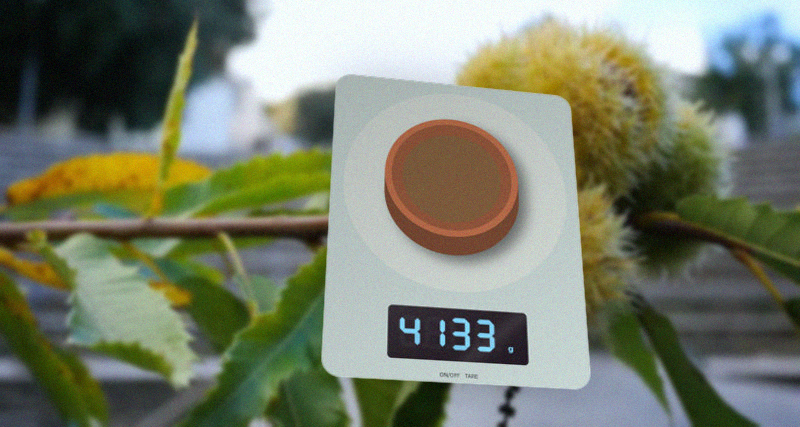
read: **4133** g
